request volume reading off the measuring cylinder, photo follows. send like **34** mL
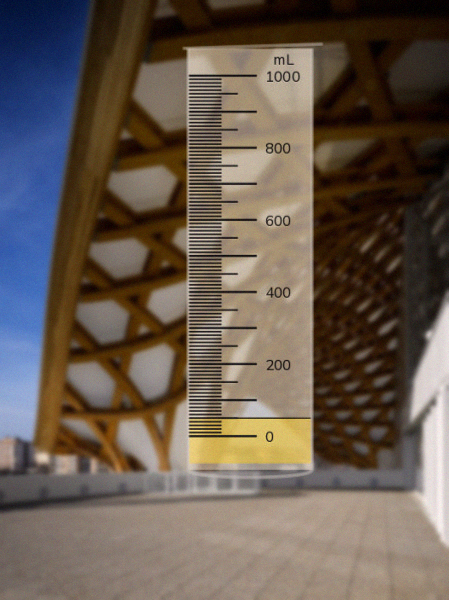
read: **50** mL
